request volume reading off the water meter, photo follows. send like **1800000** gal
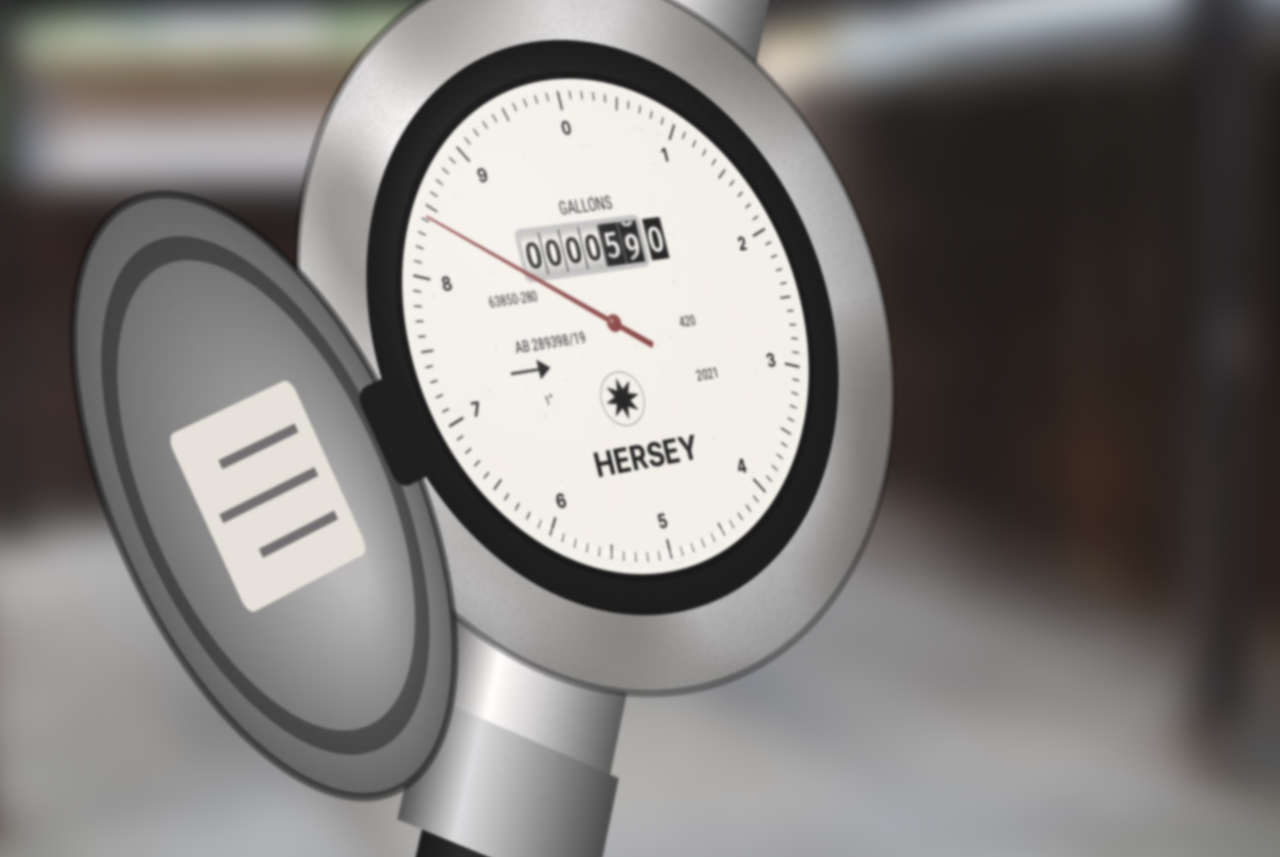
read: **588.4** gal
